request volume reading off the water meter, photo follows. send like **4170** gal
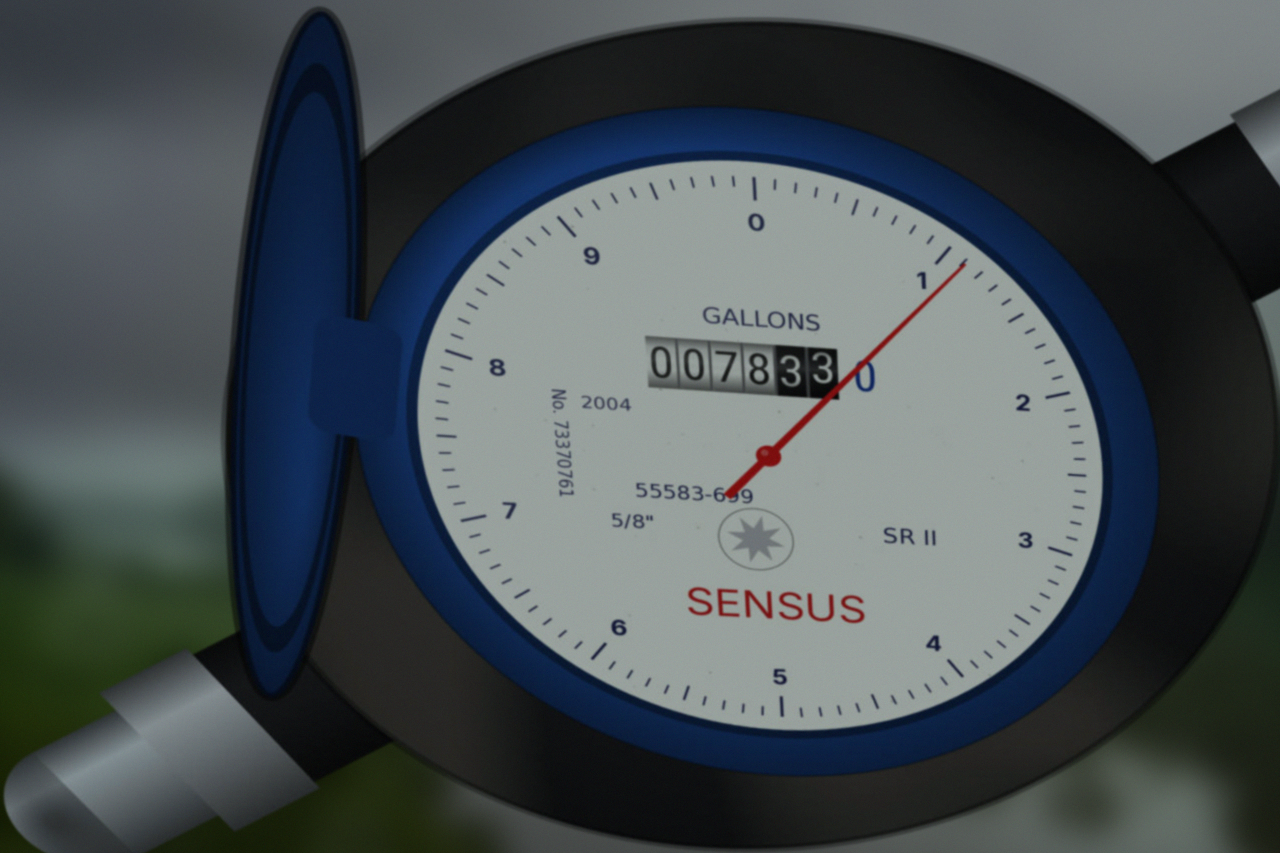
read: **78331.1** gal
